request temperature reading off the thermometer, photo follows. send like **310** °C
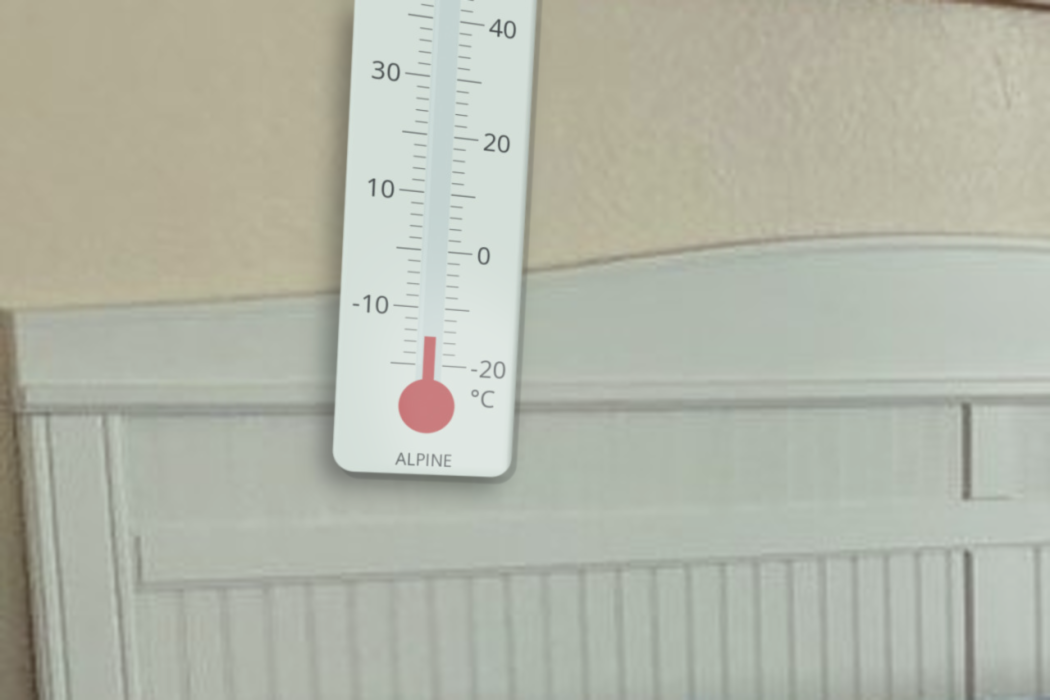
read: **-15** °C
